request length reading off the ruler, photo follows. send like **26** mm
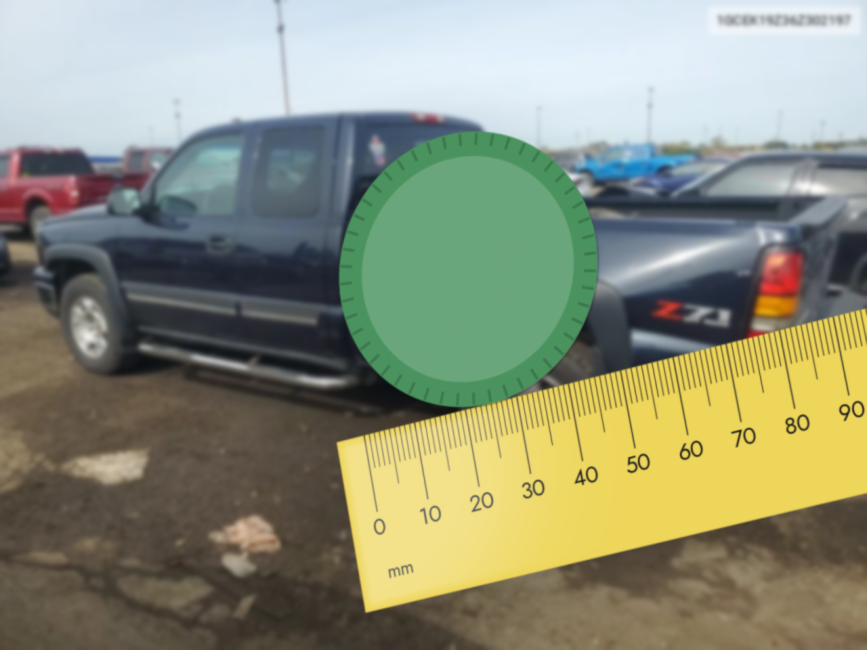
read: **50** mm
